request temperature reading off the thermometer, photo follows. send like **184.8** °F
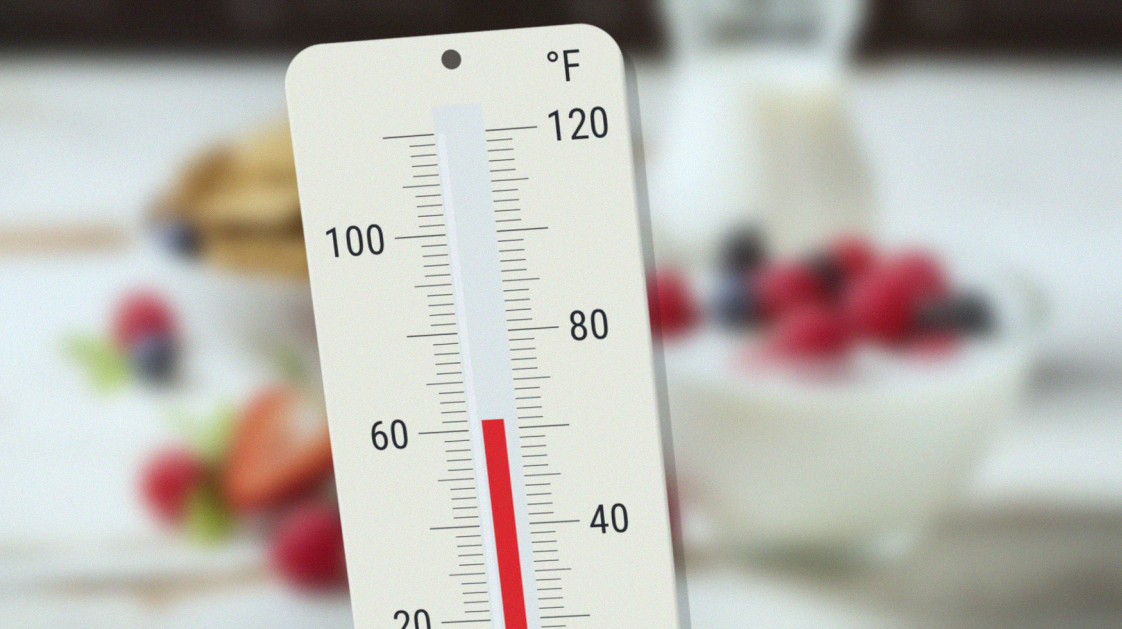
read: **62** °F
